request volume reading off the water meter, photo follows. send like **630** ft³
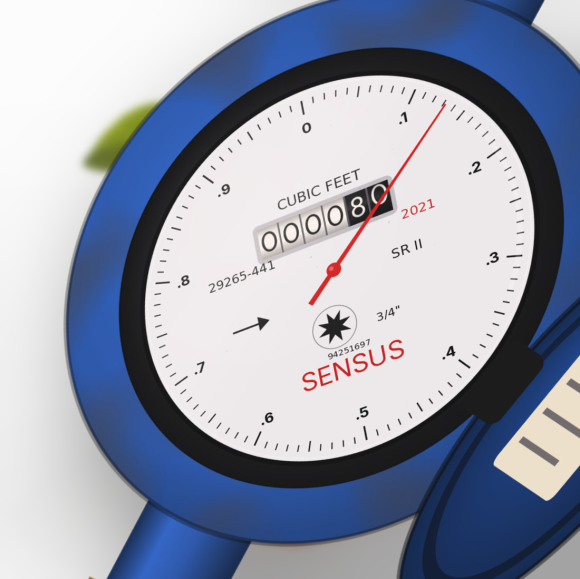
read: **80.13** ft³
